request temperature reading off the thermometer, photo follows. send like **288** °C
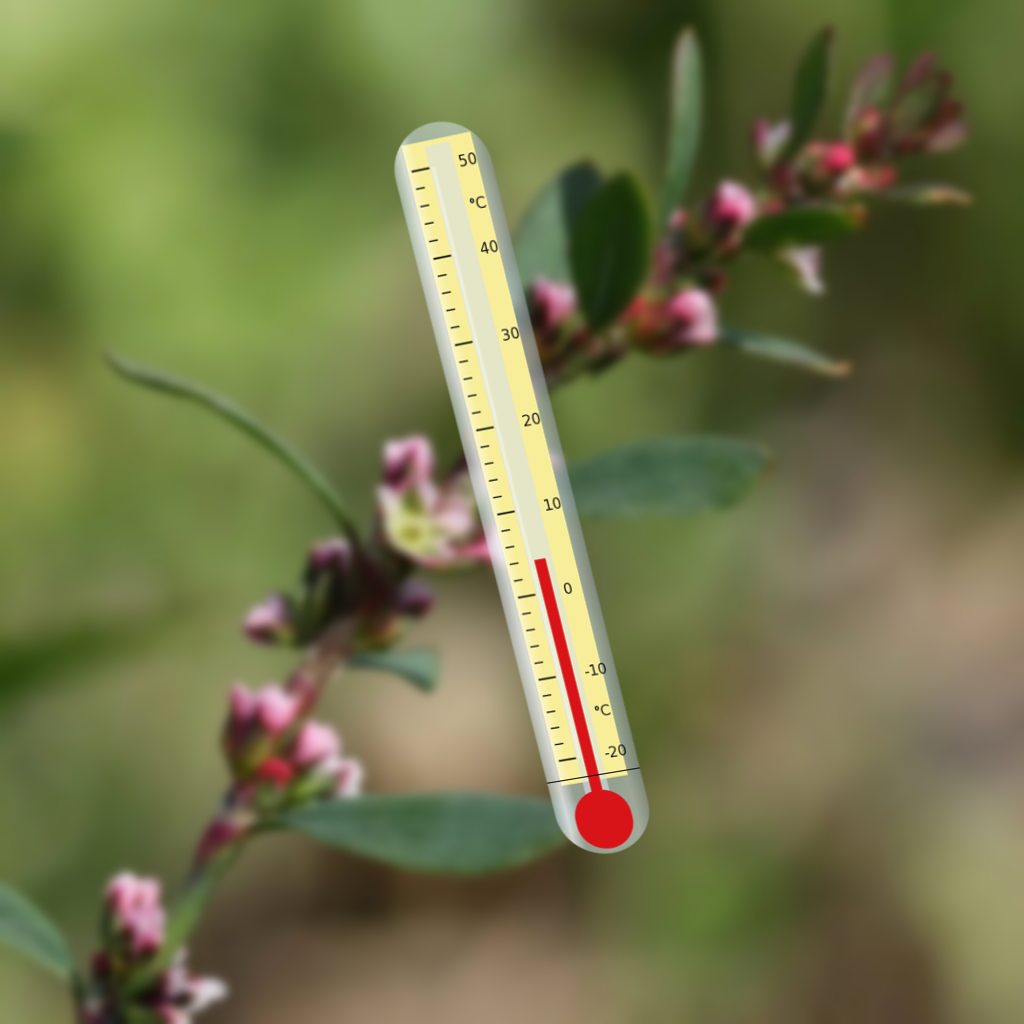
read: **4** °C
